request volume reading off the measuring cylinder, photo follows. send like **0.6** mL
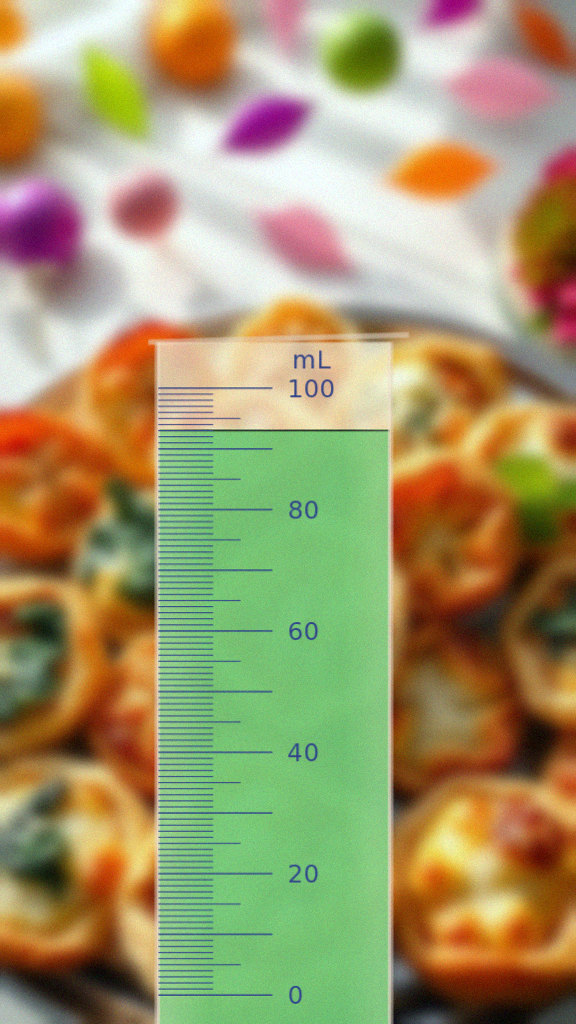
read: **93** mL
